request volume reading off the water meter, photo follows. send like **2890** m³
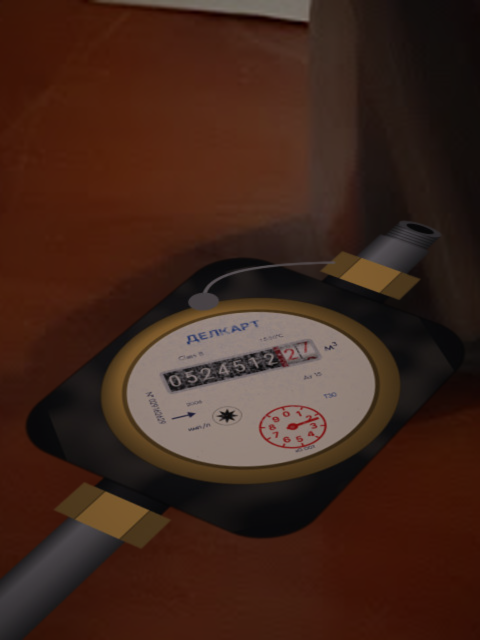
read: **524512.272** m³
